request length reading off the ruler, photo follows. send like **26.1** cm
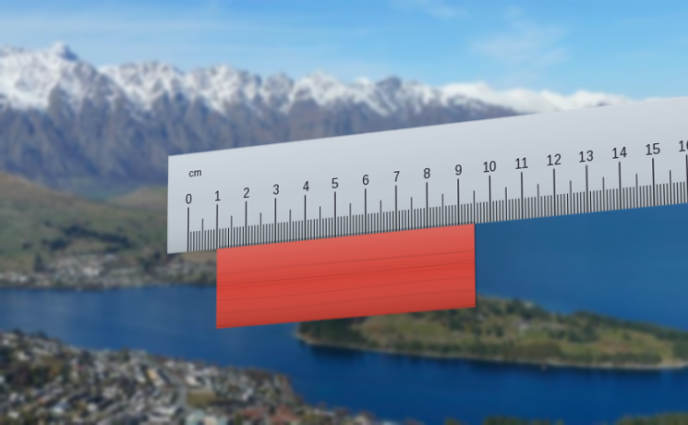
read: **8.5** cm
